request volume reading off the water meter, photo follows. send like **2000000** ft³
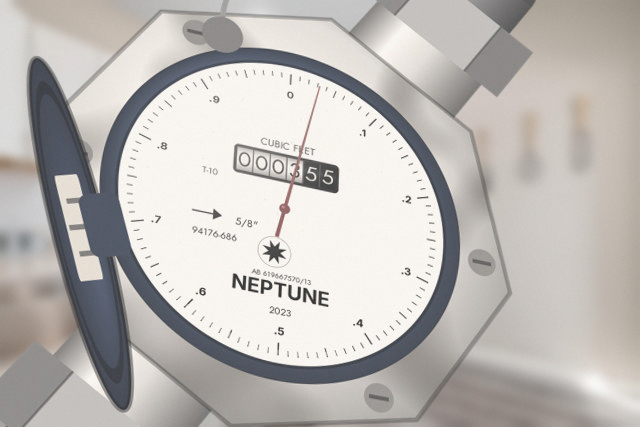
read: **355.03** ft³
